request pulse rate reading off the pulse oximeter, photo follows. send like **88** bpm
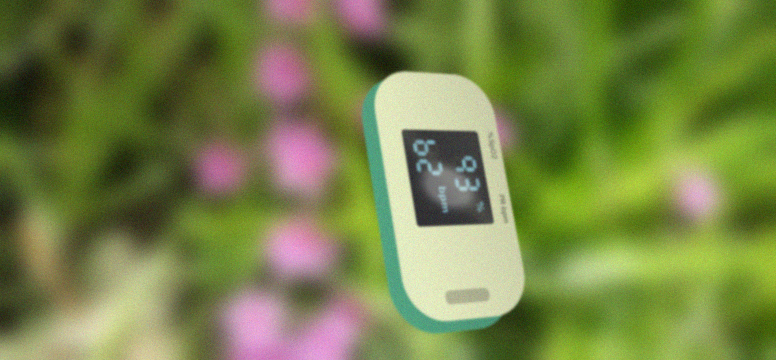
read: **62** bpm
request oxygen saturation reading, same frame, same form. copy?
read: **93** %
